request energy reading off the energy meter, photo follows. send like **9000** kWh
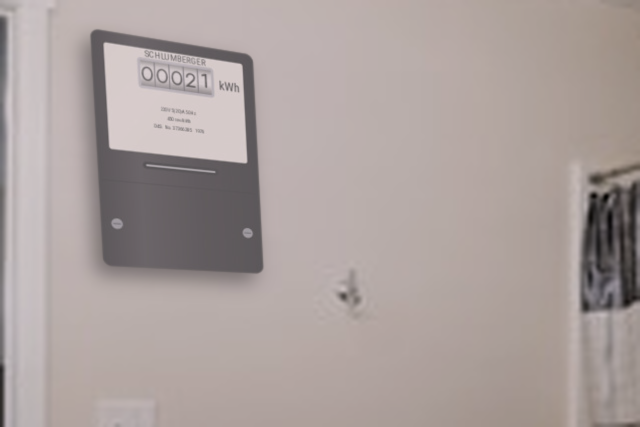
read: **21** kWh
